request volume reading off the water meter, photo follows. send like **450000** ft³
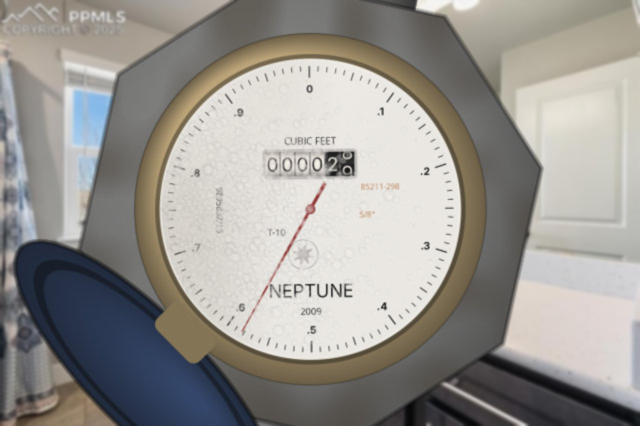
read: **28.58** ft³
